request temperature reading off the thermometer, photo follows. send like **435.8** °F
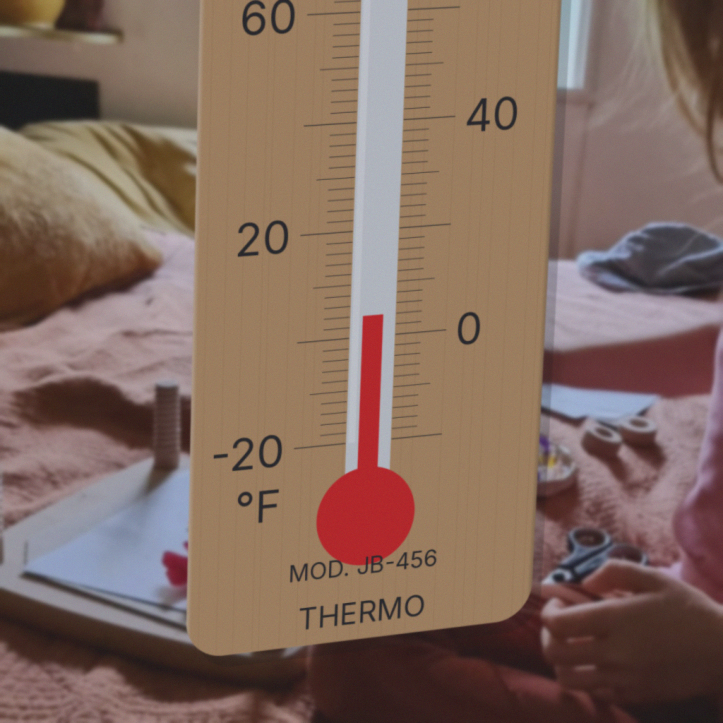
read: **4** °F
